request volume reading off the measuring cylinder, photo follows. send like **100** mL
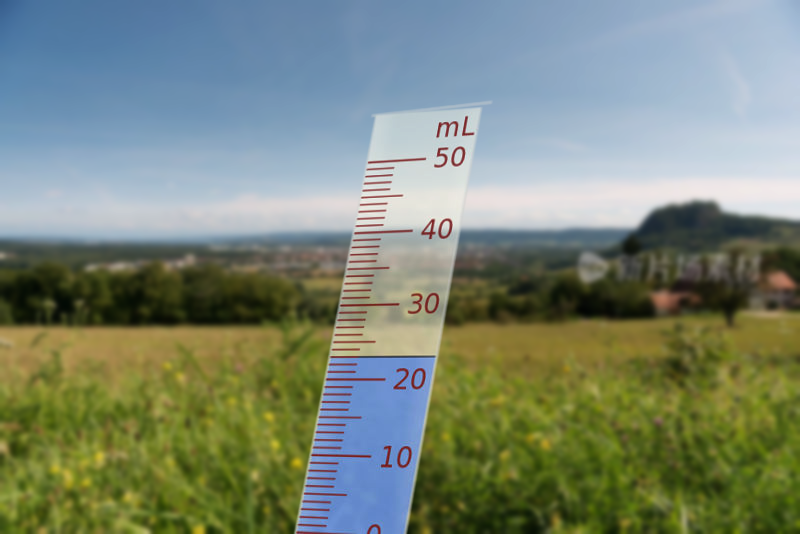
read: **23** mL
